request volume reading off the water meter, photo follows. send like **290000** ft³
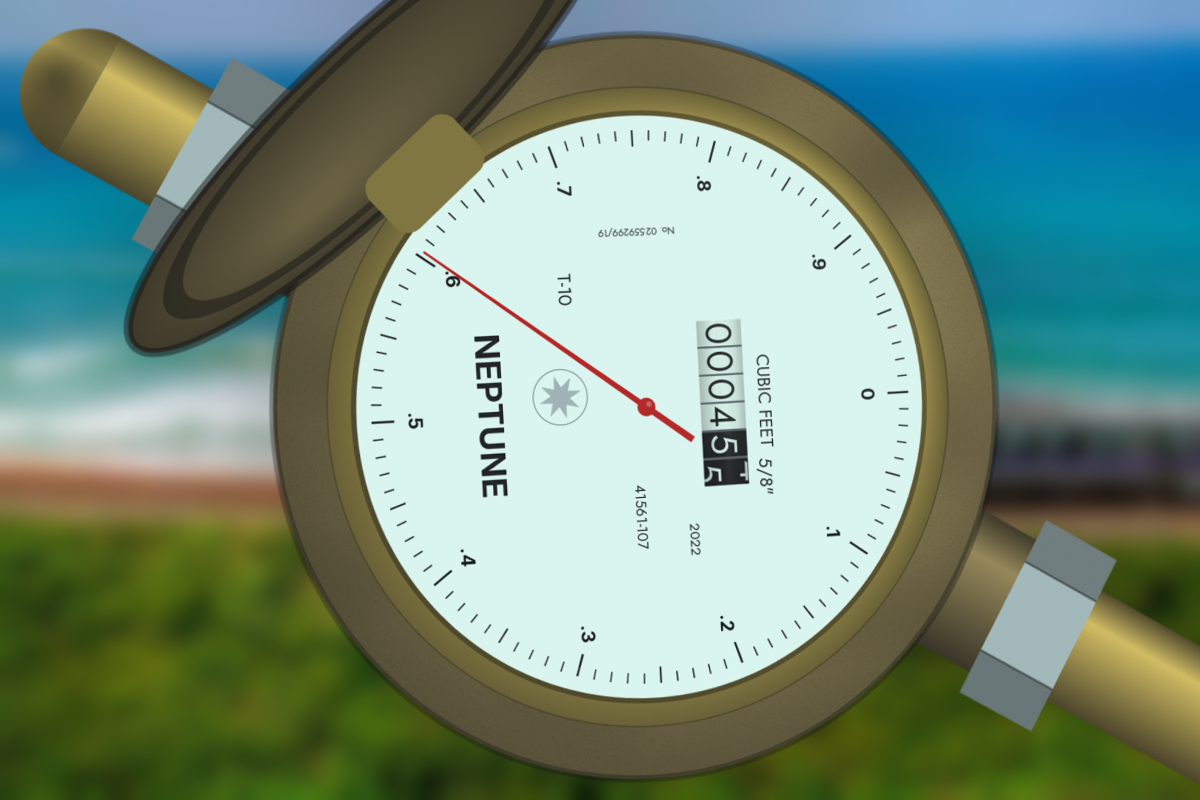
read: **454.60** ft³
